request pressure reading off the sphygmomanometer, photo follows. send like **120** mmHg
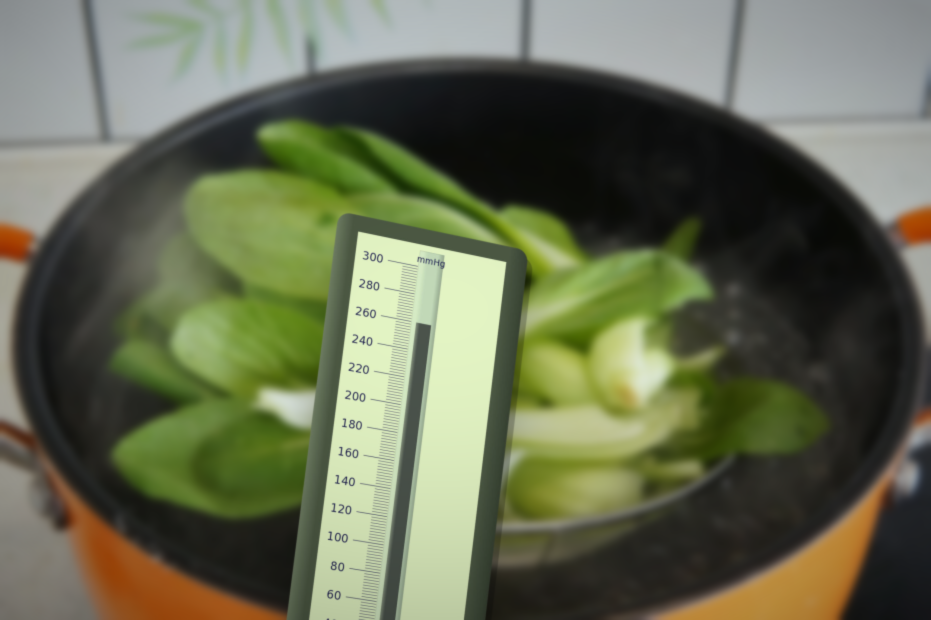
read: **260** mmHg
